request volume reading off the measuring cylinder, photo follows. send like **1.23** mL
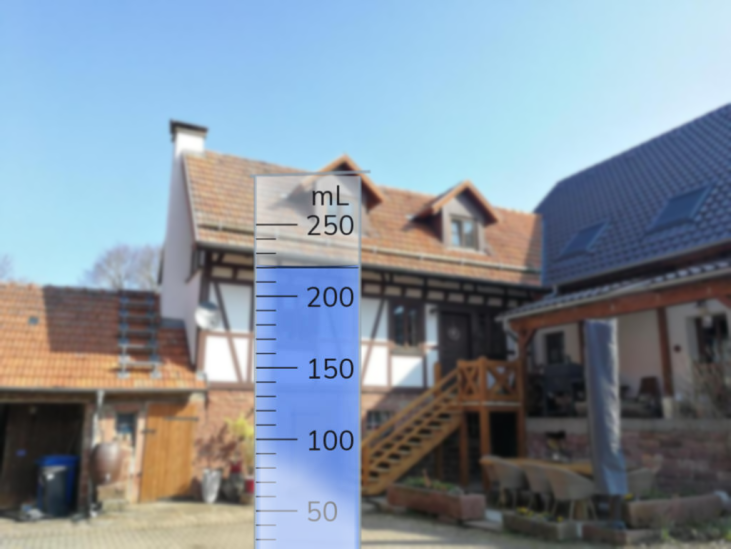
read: **220** mL
